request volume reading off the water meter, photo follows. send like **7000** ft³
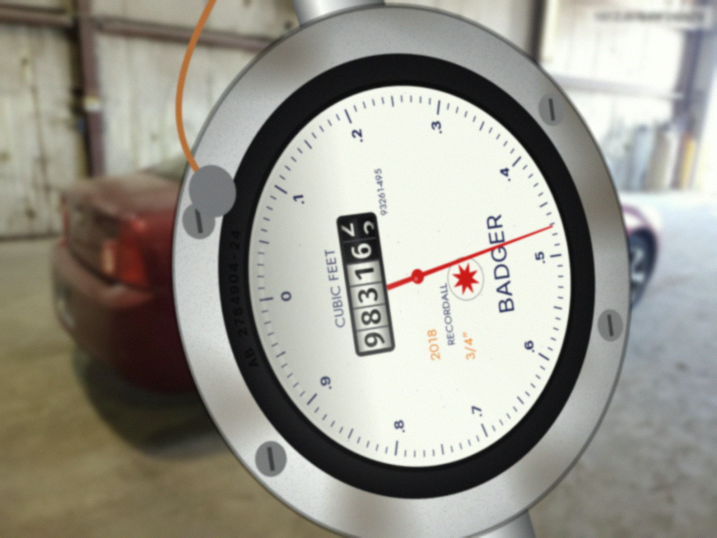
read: **983162.47** ft³
